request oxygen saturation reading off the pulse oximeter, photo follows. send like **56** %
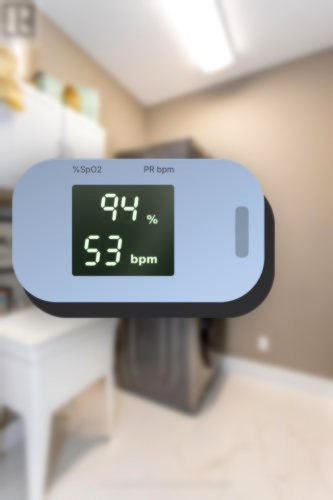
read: **94** %
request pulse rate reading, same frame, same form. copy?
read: **53** bpm
